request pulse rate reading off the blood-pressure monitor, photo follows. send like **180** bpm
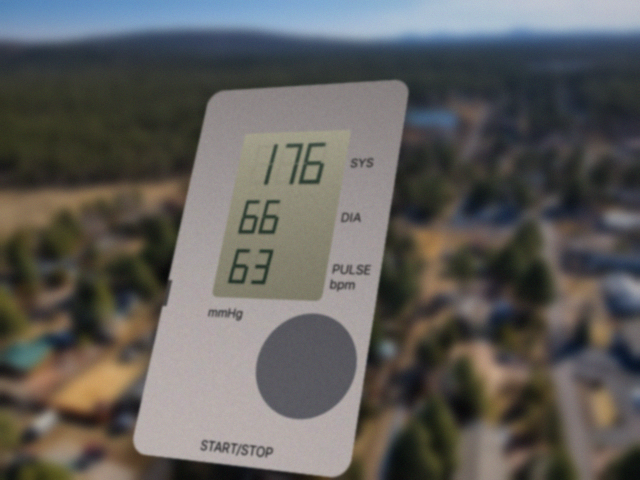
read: **63** bpm
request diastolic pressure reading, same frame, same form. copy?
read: **66** mmHg
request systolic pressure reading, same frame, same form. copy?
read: **176** mmHg
